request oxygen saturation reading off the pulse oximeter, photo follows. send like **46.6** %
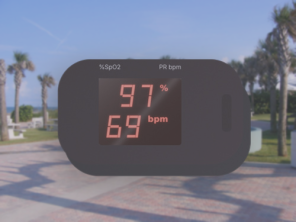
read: **97** %
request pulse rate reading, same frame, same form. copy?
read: **69** bpm
